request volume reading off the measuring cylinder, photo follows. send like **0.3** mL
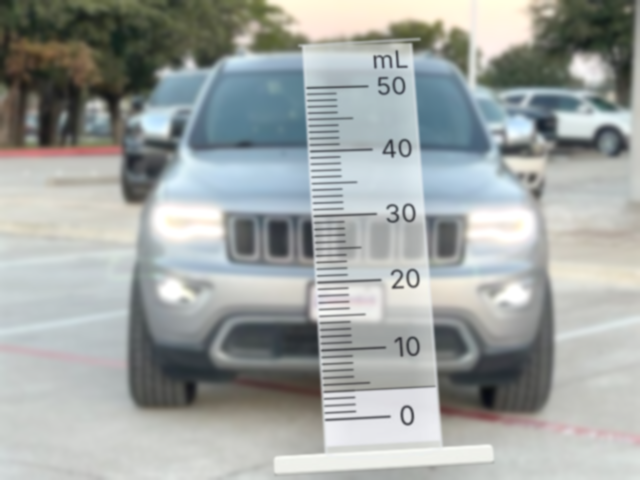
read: **4** mL
